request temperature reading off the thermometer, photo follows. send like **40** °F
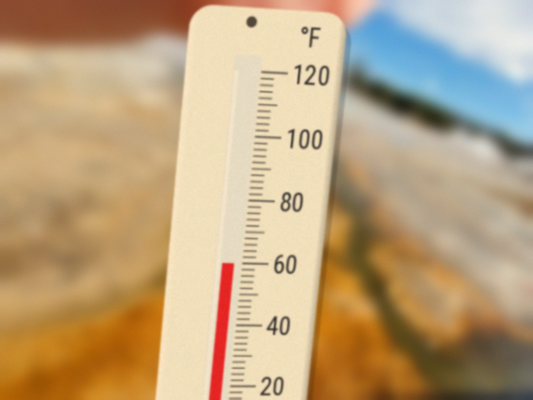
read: **60** °F
